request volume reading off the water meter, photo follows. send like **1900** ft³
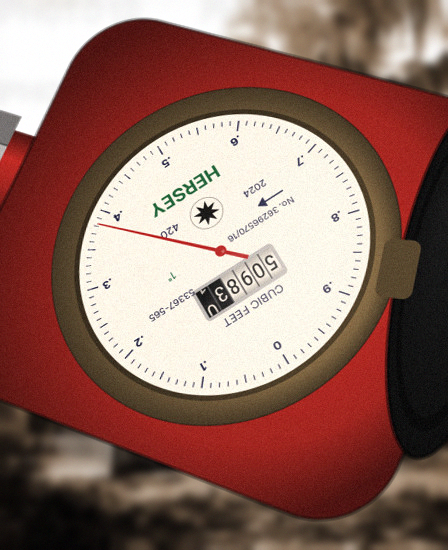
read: **509830.38** ft³
